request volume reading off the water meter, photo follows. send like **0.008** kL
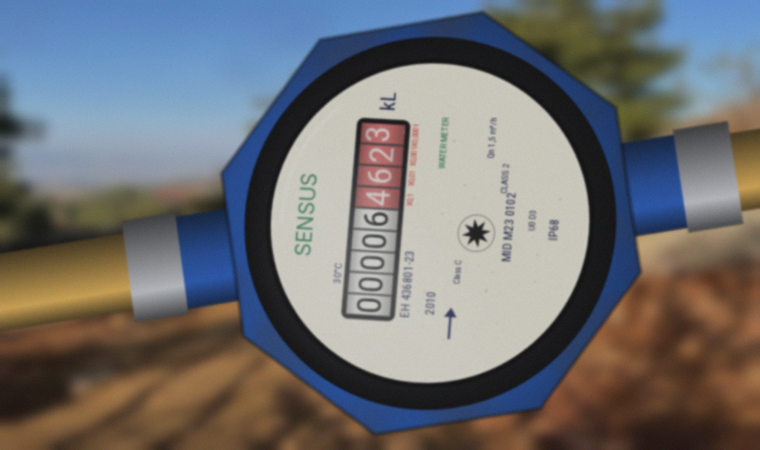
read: **6.4623** kL
